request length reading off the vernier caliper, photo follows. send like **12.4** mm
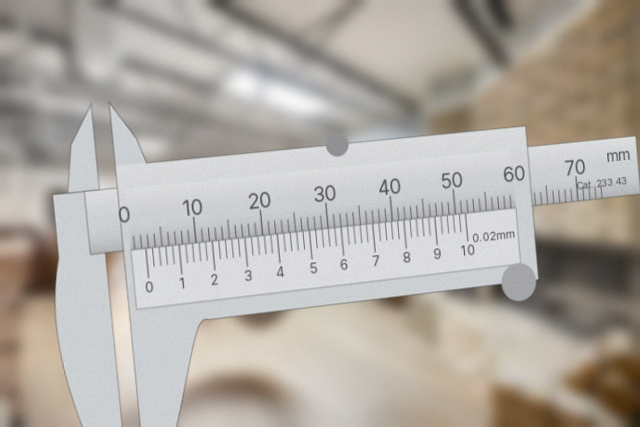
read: **2.6** mm
